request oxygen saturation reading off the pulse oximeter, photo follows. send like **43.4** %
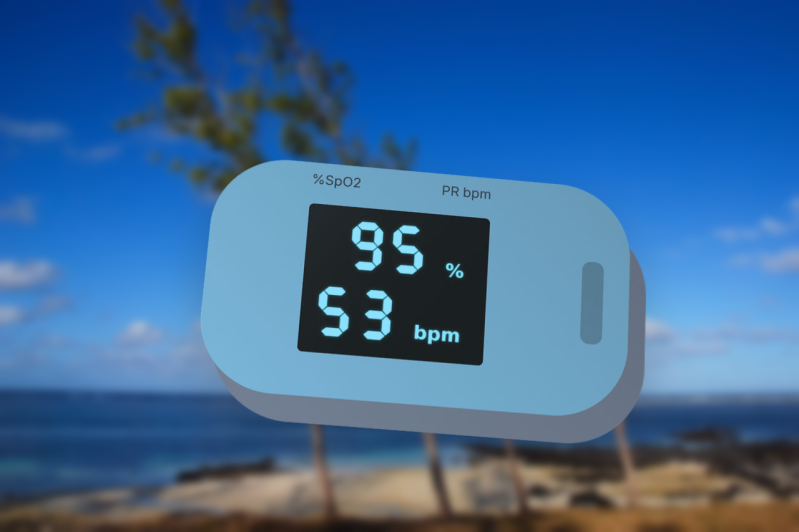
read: **95** %
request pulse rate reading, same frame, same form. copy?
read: **53** bpm
